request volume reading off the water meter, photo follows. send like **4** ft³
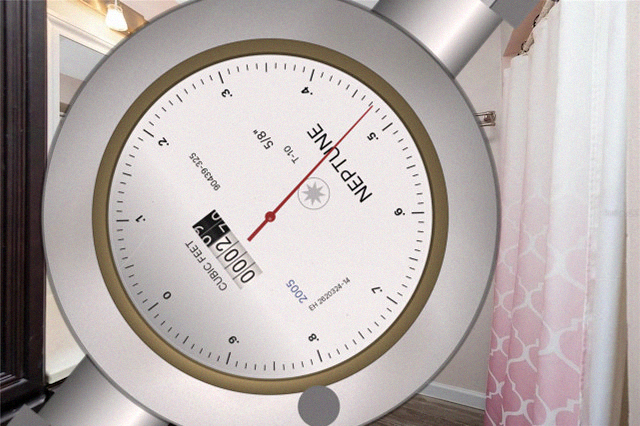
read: **269.47** ft³
